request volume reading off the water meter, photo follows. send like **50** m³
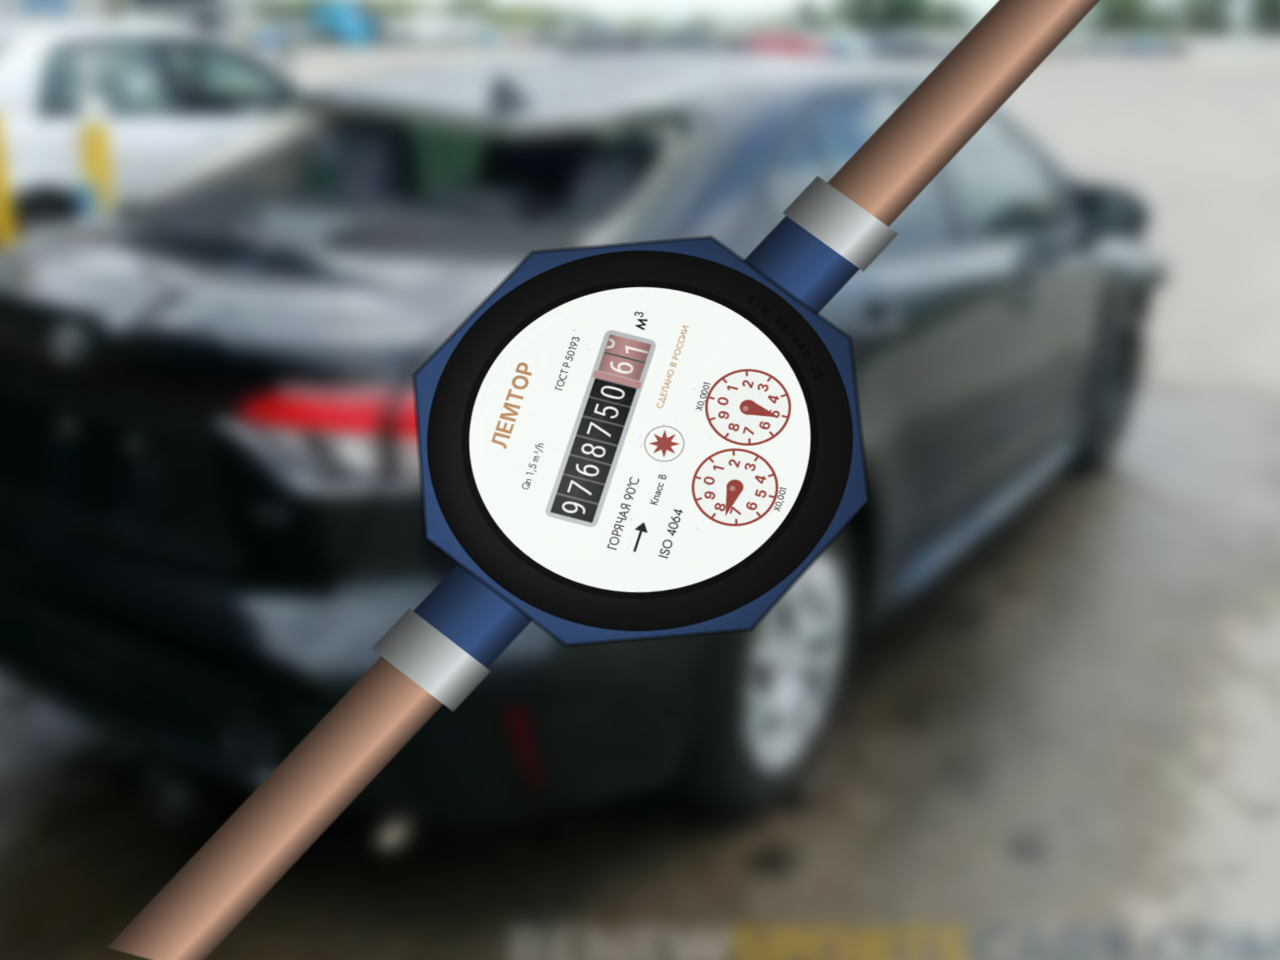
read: **9768750.6075** m³
